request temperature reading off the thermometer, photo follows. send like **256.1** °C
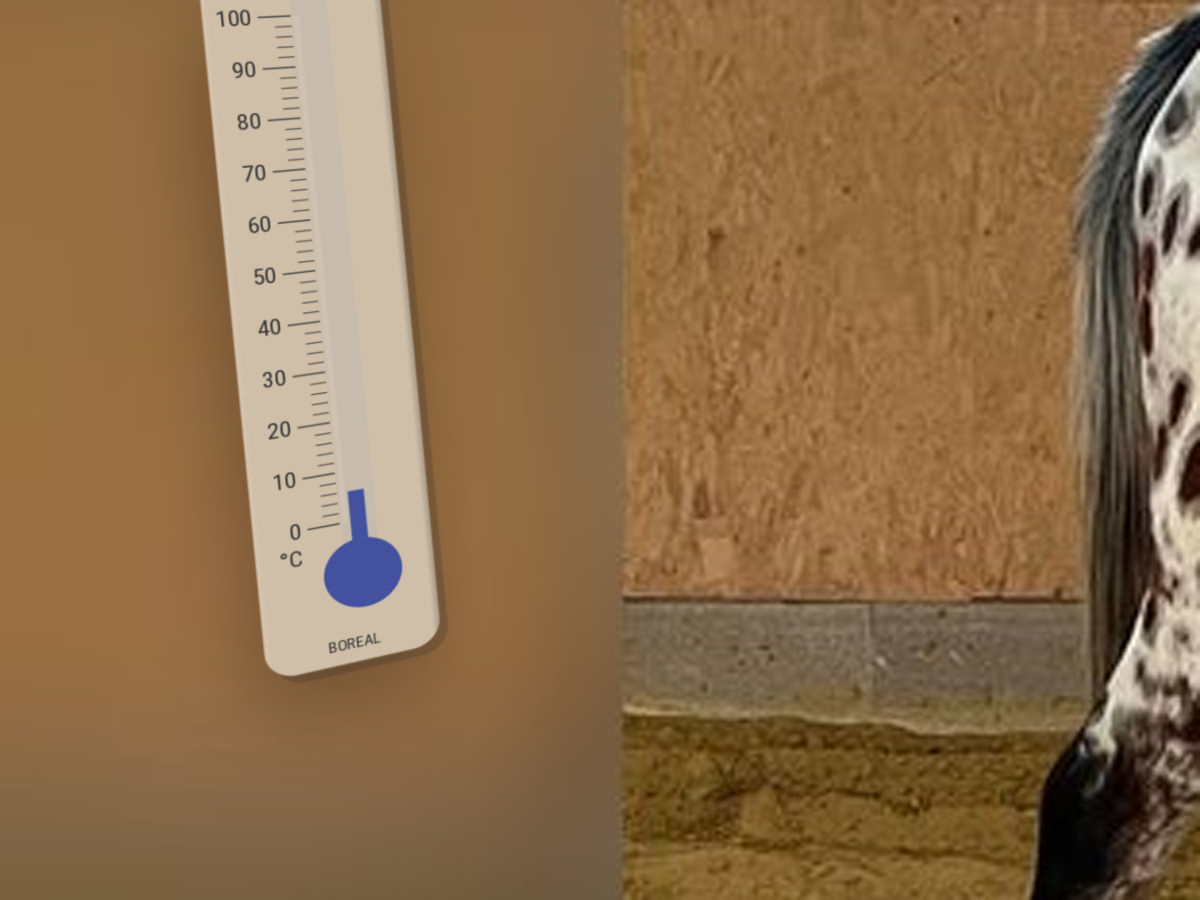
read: **6** °C
